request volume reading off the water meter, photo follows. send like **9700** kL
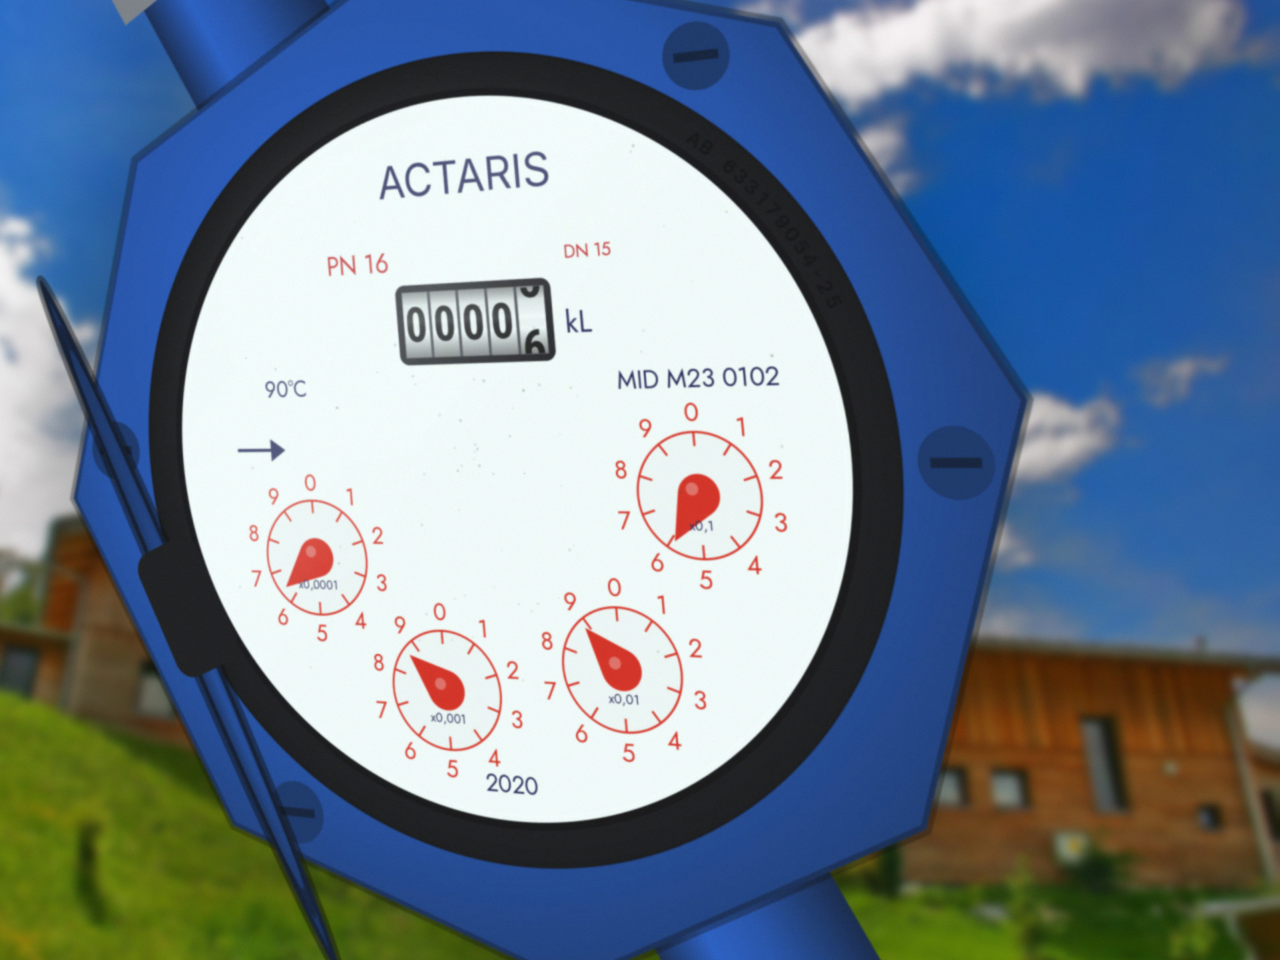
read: **5.5886** kL
